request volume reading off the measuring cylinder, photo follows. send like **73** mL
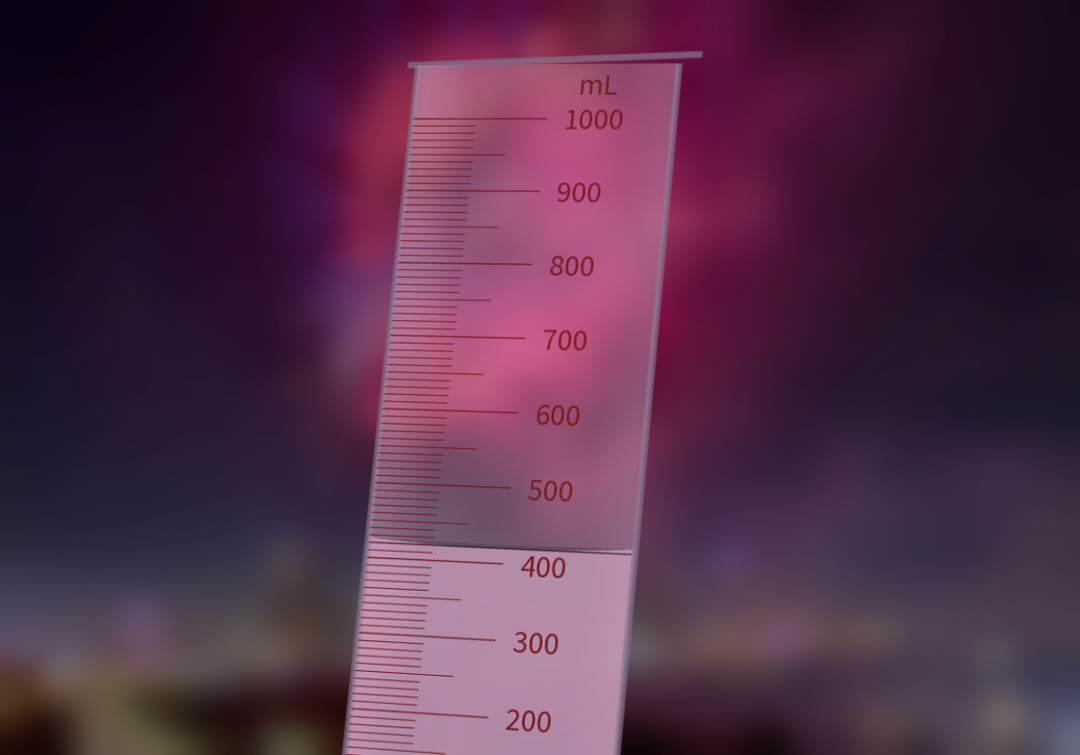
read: **420** mL
